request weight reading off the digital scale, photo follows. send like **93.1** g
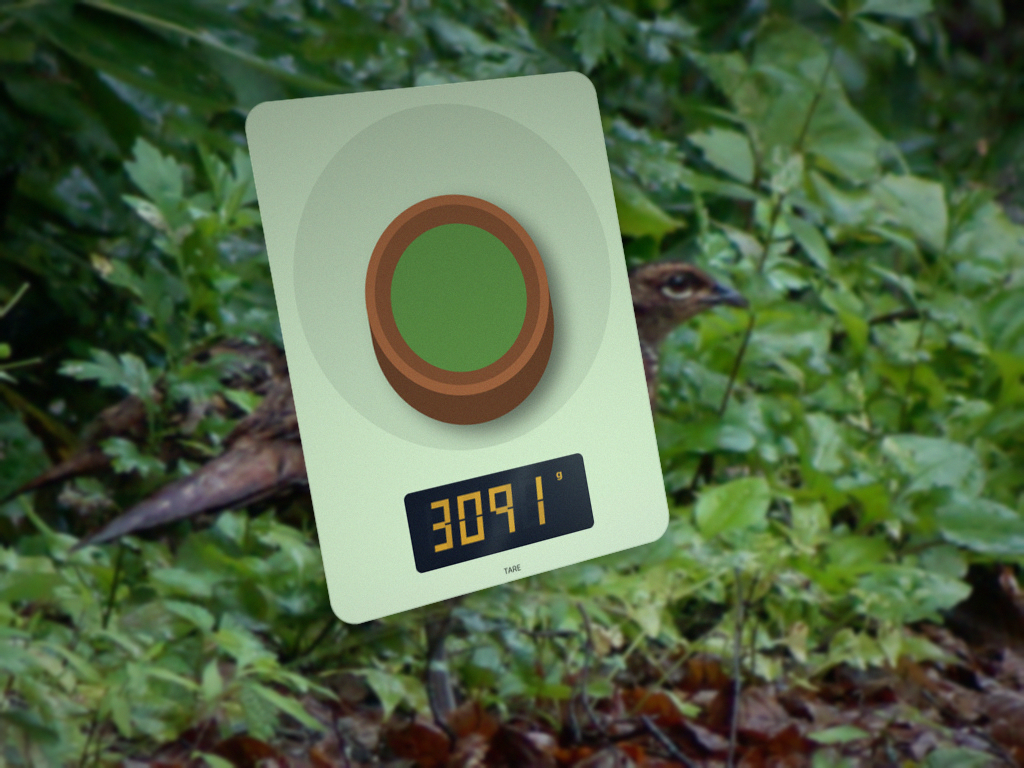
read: **3091** g
